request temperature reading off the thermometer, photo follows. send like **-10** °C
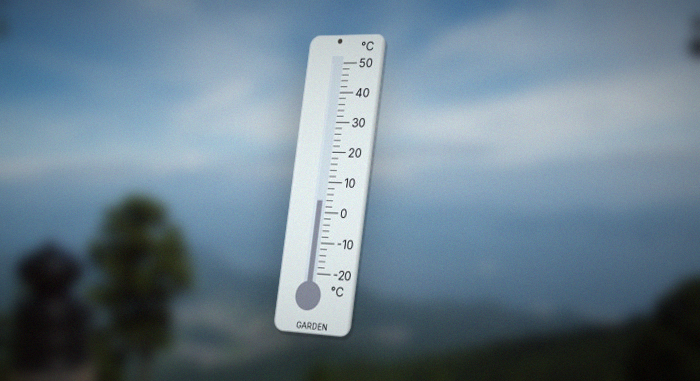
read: **4** °C
